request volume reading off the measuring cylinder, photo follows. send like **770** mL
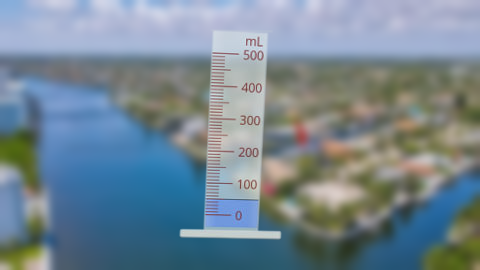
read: **50** mL
